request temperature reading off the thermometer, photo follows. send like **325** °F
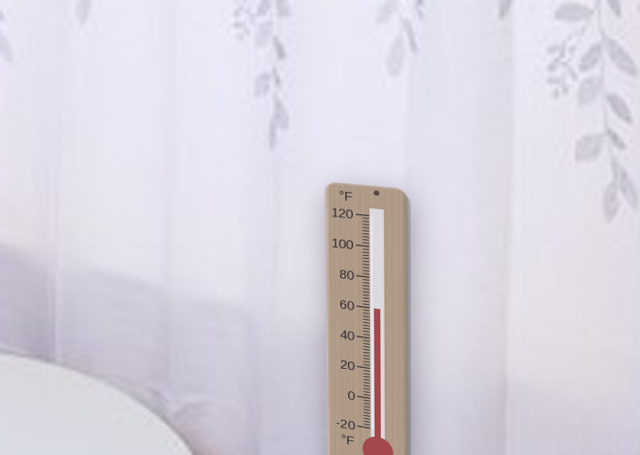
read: **60** °F
